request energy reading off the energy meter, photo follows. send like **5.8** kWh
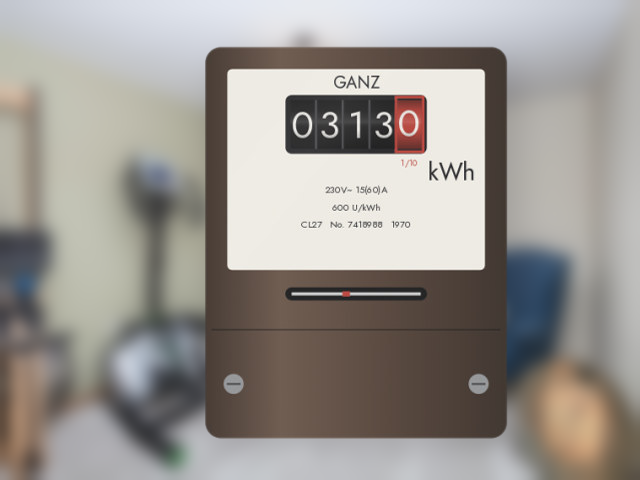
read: **313.0** kWh
